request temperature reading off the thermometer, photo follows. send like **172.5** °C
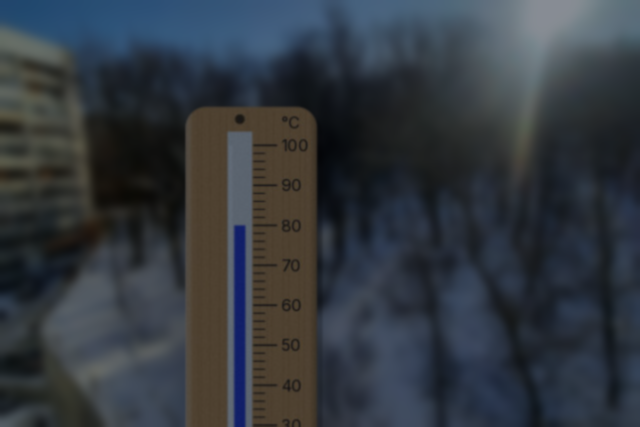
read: **80** °C
